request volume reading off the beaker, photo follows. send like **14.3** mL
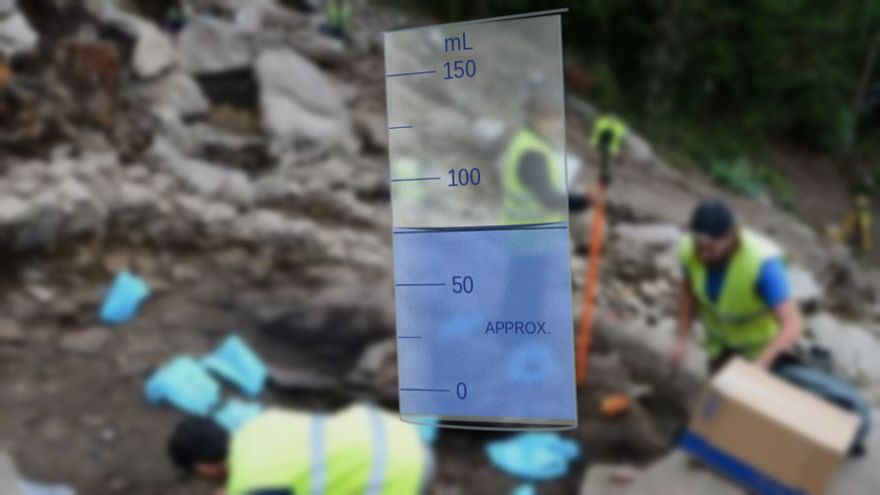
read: **75** mL
